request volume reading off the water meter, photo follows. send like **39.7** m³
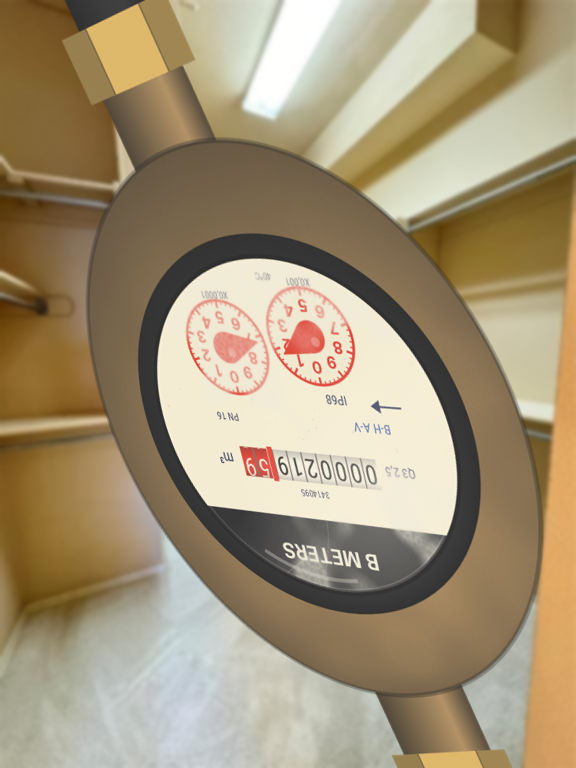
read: **219.5917** m³
